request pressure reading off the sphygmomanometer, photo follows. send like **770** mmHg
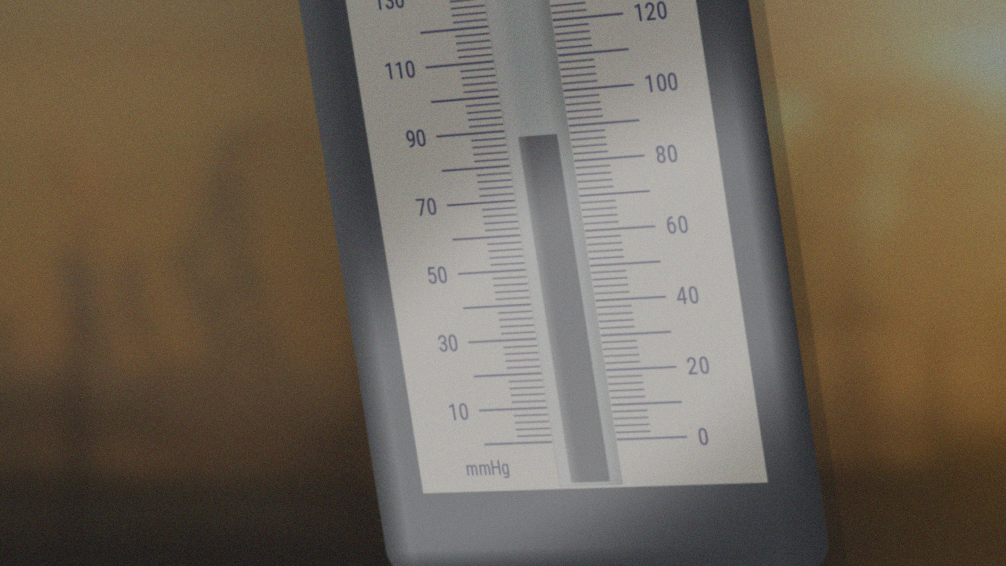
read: **88** mmHg
